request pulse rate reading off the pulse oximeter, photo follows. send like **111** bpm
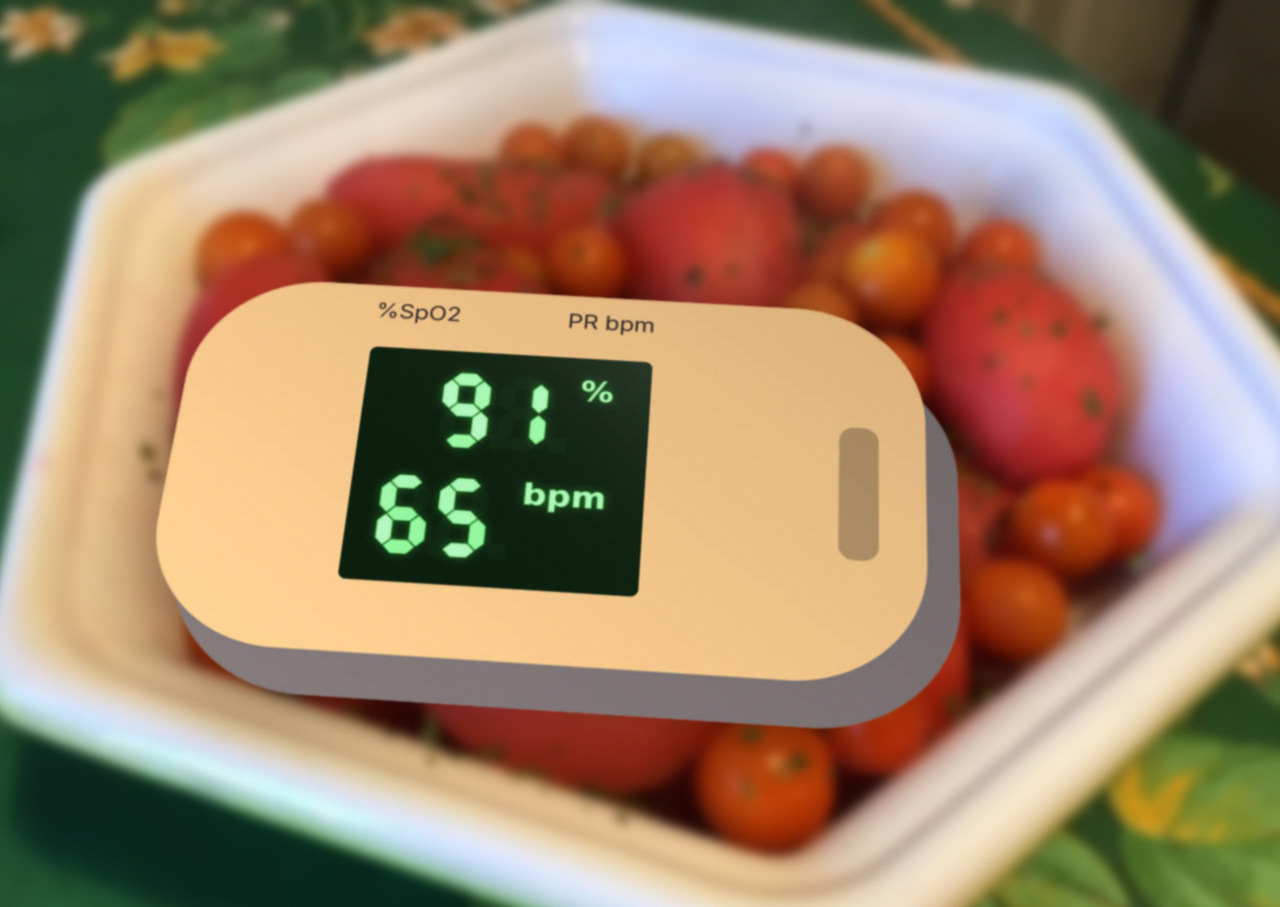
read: **65** bpm
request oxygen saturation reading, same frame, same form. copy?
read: **91** %
